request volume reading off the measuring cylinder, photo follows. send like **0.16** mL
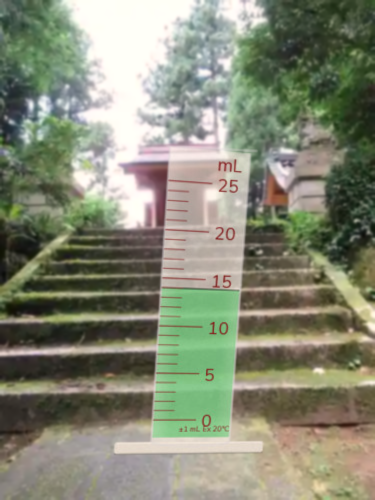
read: **14** mL
